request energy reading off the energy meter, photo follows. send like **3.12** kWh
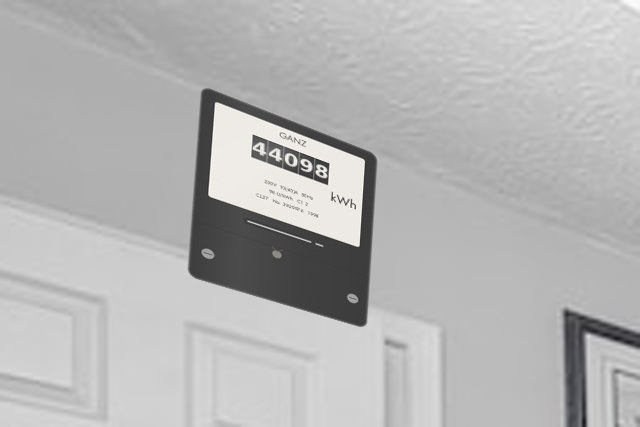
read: **44098** kWh
